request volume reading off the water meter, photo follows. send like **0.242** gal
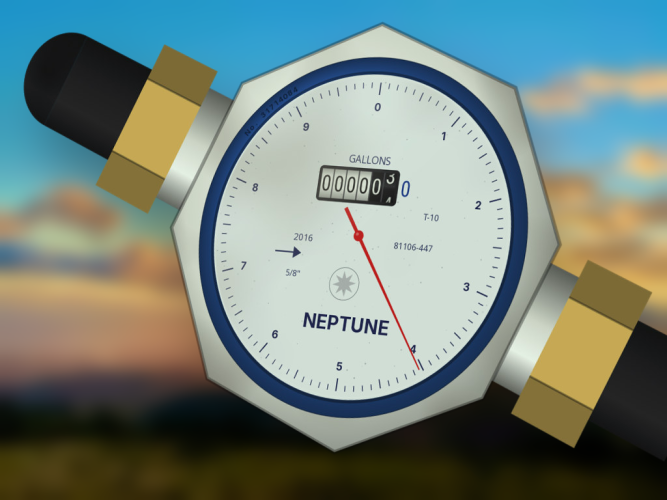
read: **34.0** gal
